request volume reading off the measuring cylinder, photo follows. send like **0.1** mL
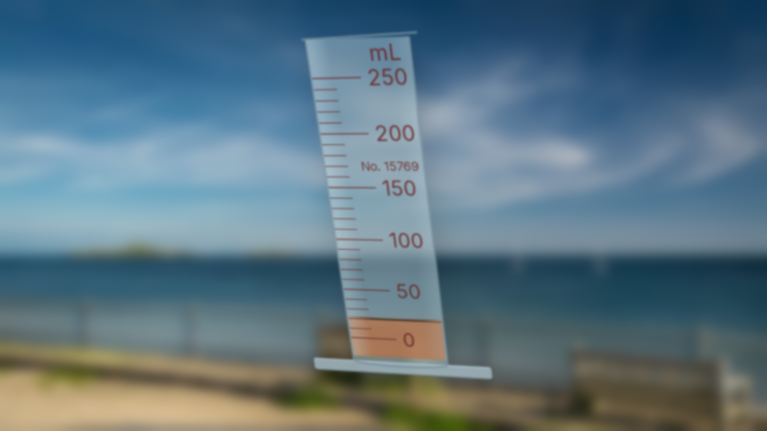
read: **20** mL
